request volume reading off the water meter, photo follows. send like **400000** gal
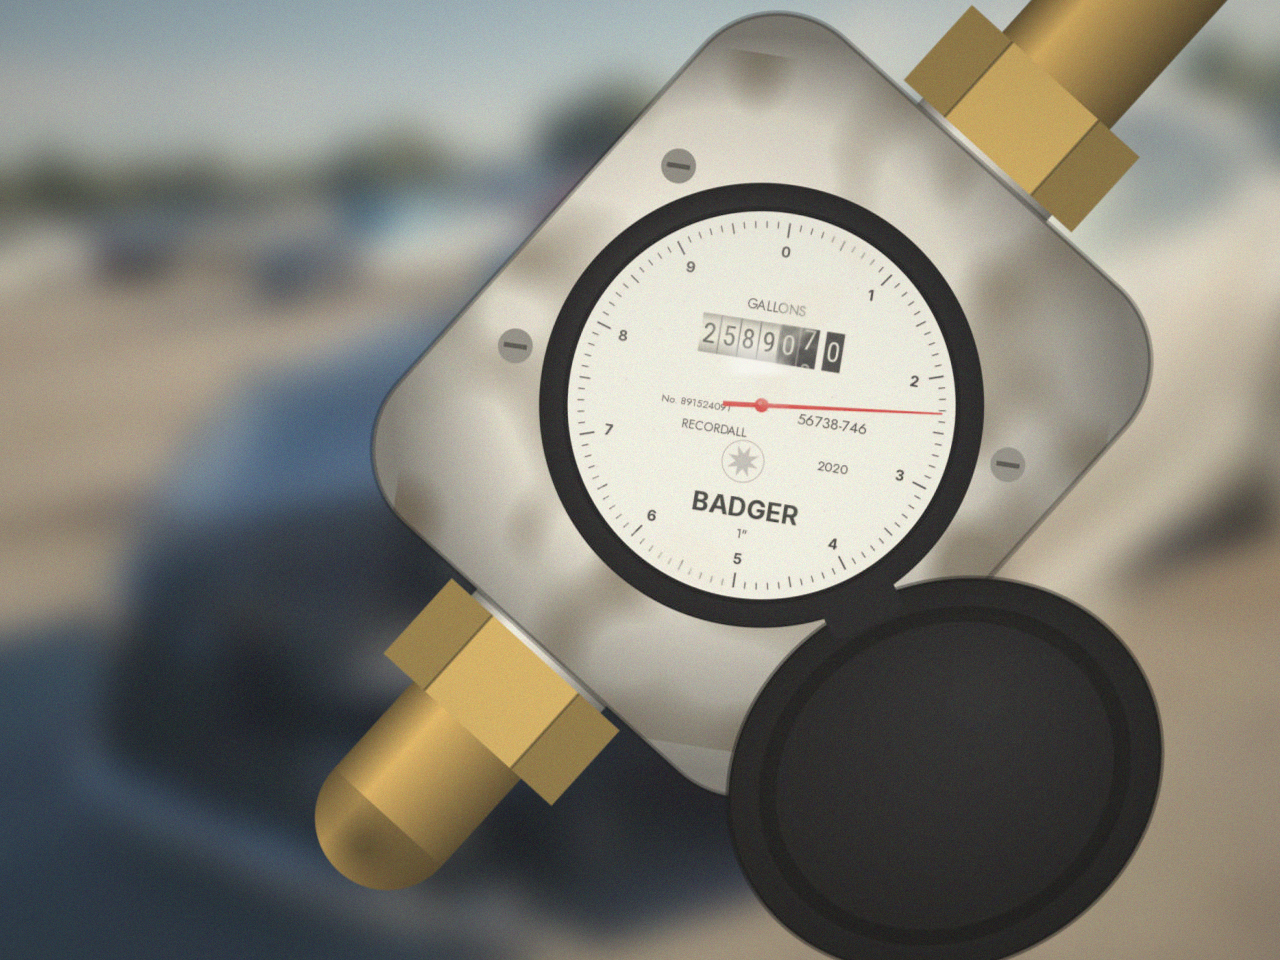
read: **2589072.3** gal
